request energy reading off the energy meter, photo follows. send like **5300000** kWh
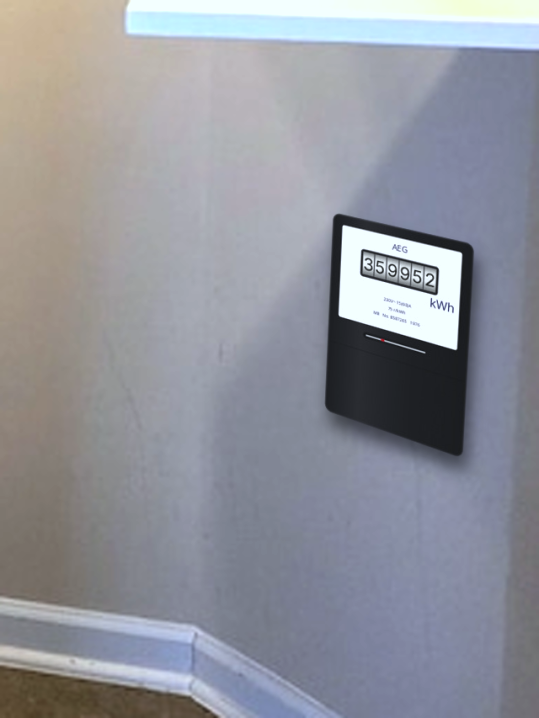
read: **359952** kWh
